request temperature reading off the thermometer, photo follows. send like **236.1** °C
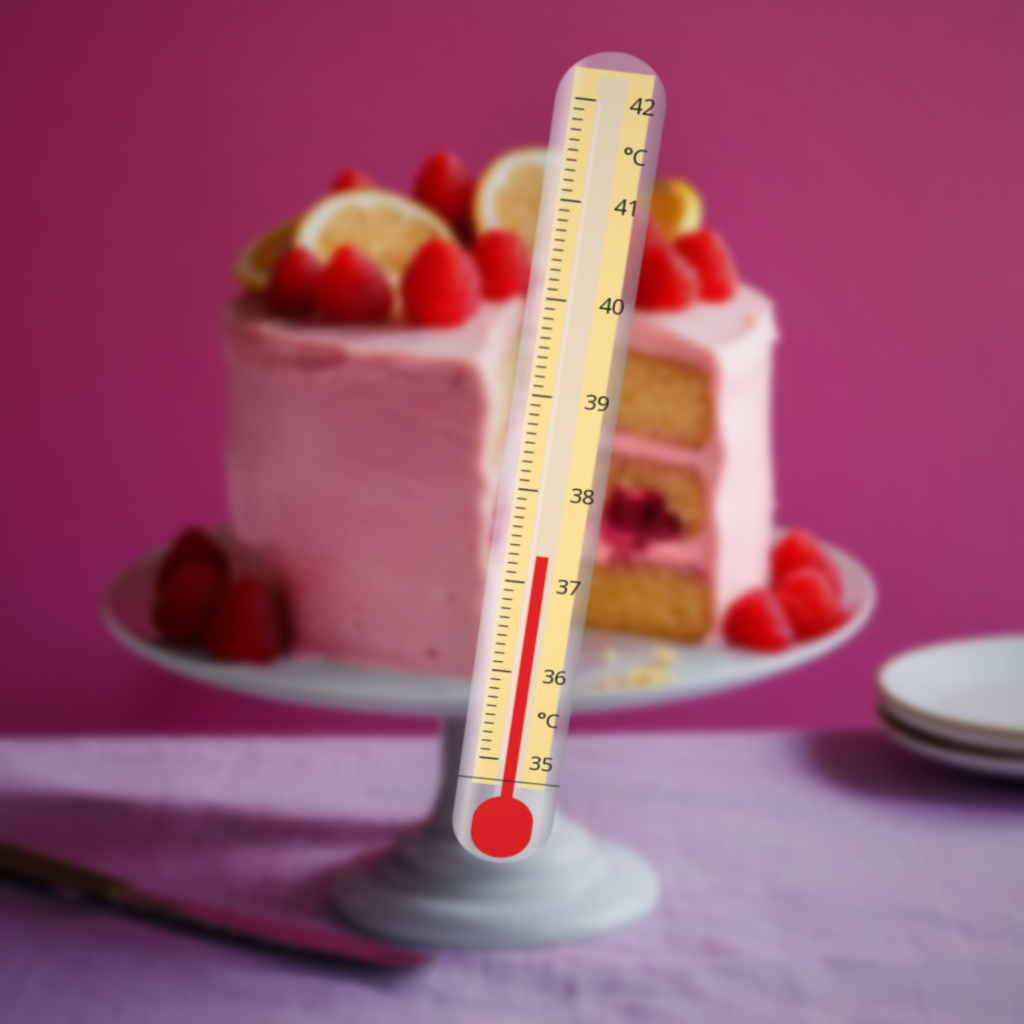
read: **37.3** °C
